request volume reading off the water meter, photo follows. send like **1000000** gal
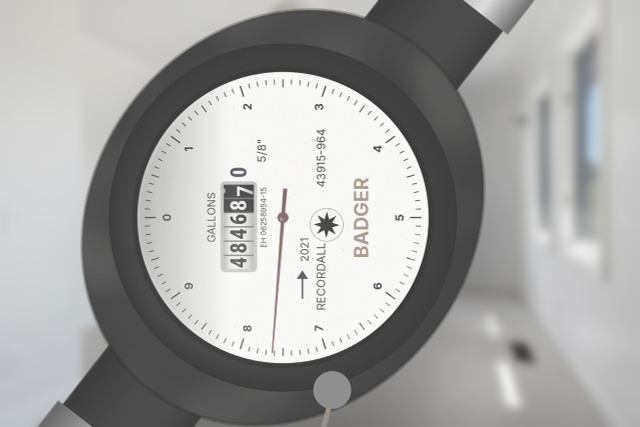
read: **4846867.6** gal
